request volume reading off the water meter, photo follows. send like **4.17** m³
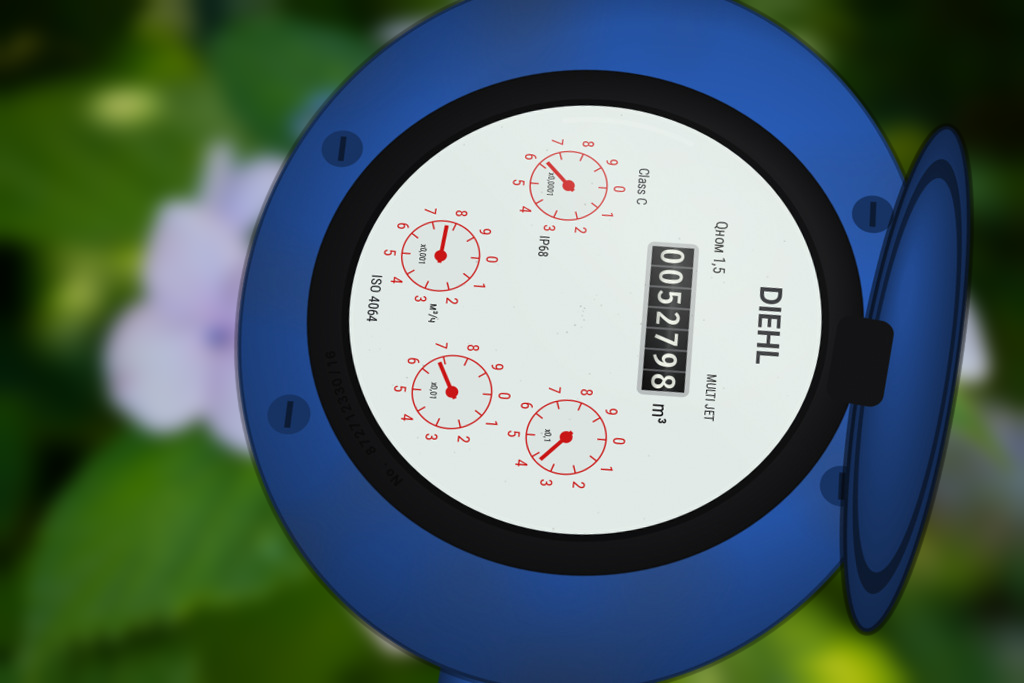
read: **52798.3676** m³
